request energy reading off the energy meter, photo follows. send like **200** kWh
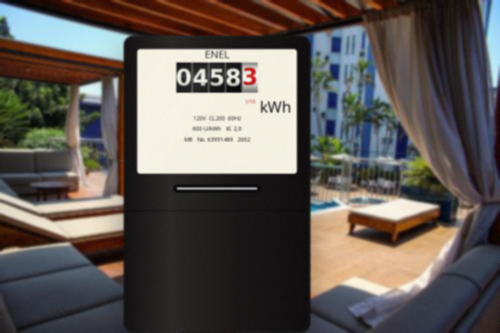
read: **458.3** kWh
